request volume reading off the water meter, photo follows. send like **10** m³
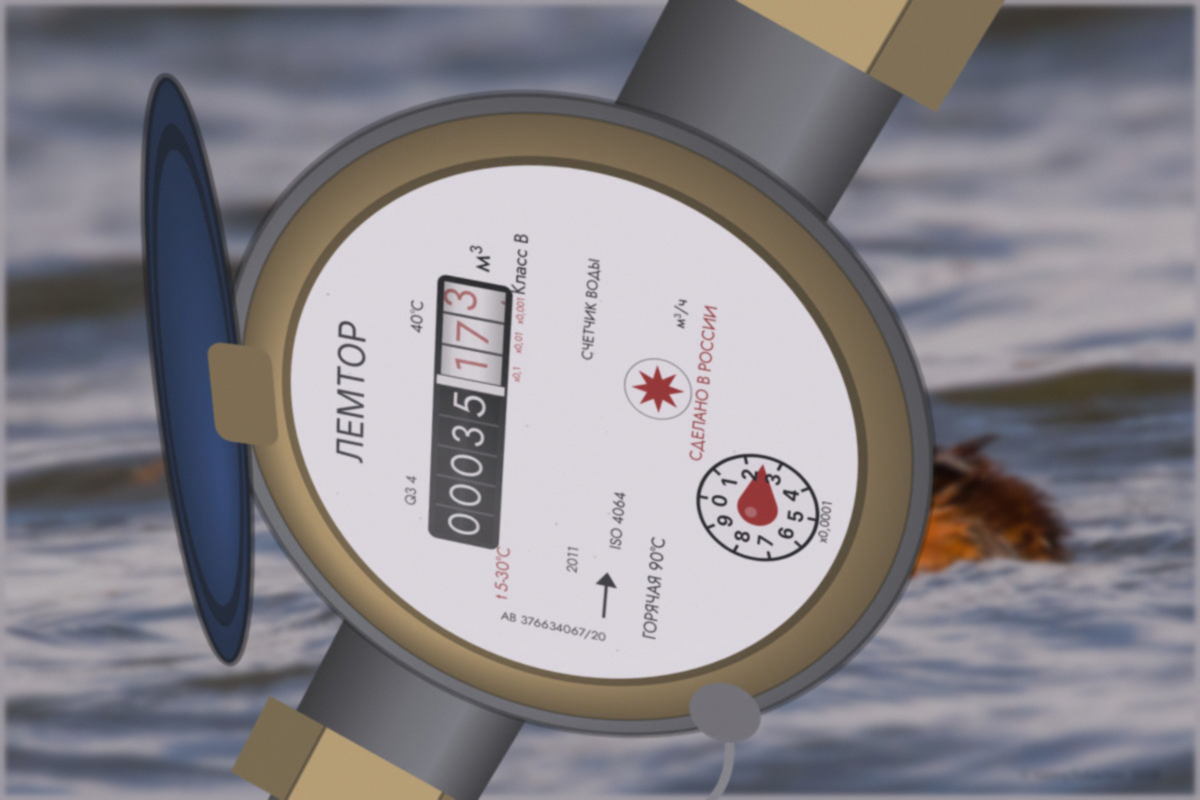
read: **35.1732** m³
